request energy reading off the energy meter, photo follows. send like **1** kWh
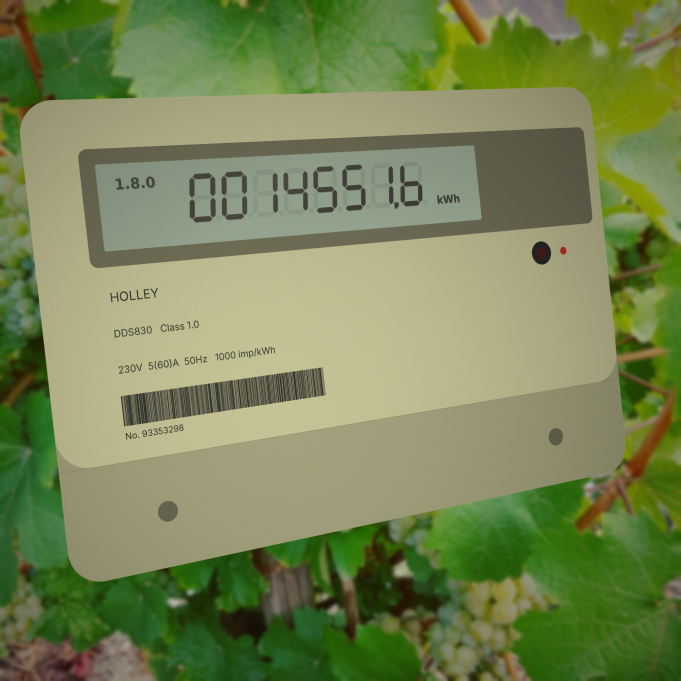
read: **14551.6** kWh
